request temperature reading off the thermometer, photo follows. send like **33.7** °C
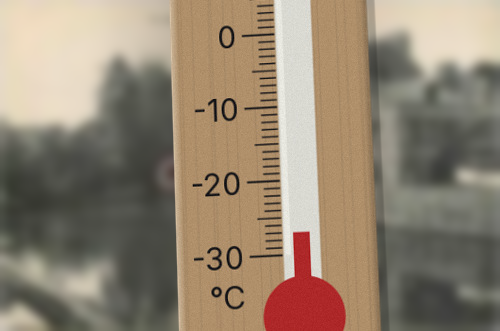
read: **-27** °C
